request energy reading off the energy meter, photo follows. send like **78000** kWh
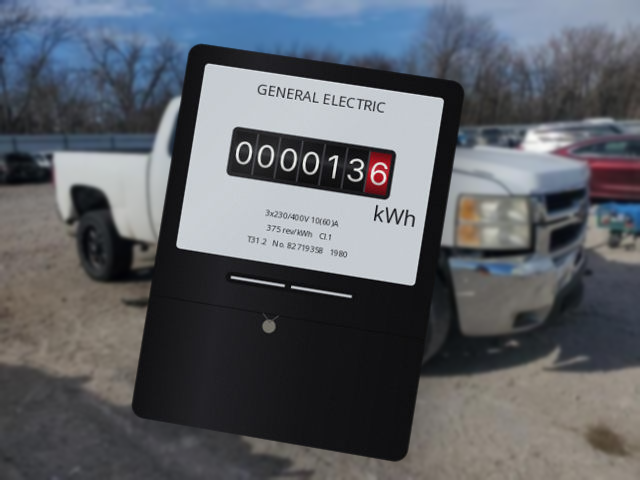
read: **13.6** kWh
